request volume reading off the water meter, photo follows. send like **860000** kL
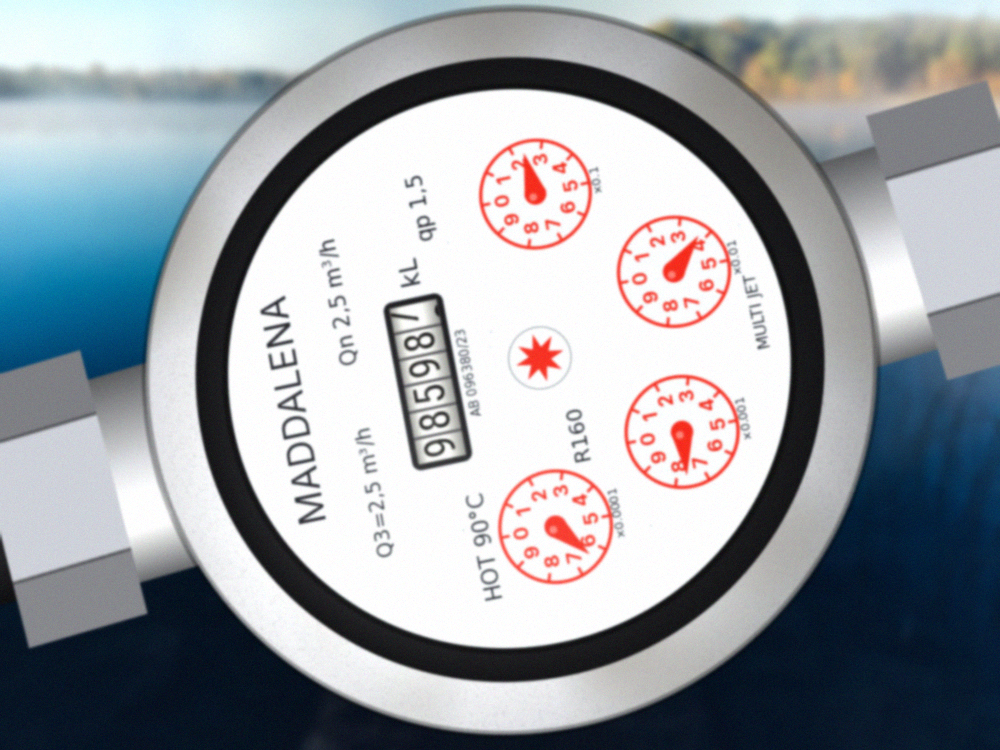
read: **985987.2376** kL
